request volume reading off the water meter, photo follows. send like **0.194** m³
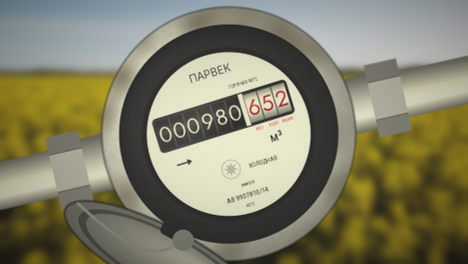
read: **980.652** m³
